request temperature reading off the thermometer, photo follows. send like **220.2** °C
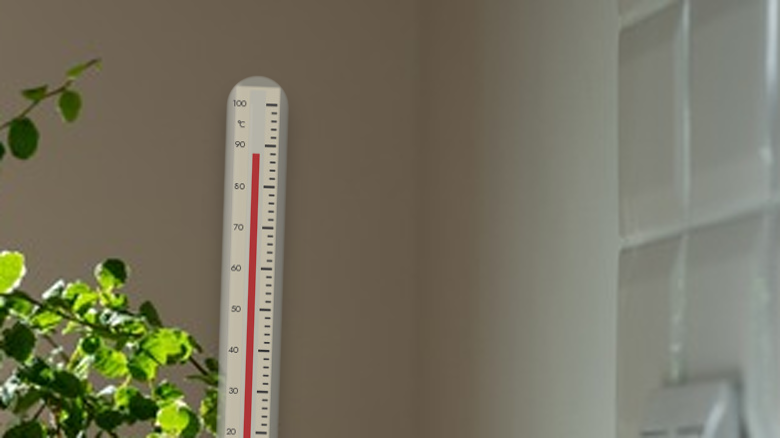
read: **88** °C
